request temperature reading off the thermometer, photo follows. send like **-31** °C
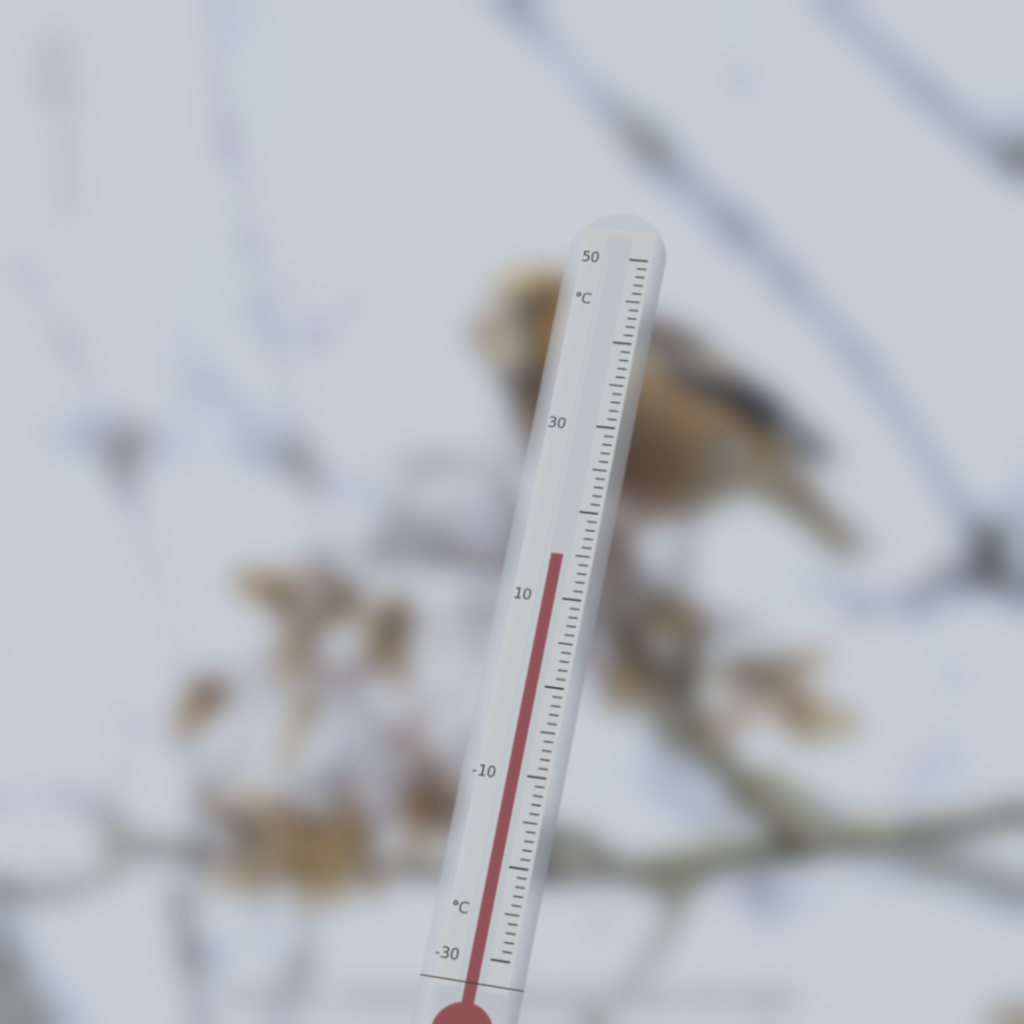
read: **15** °C
